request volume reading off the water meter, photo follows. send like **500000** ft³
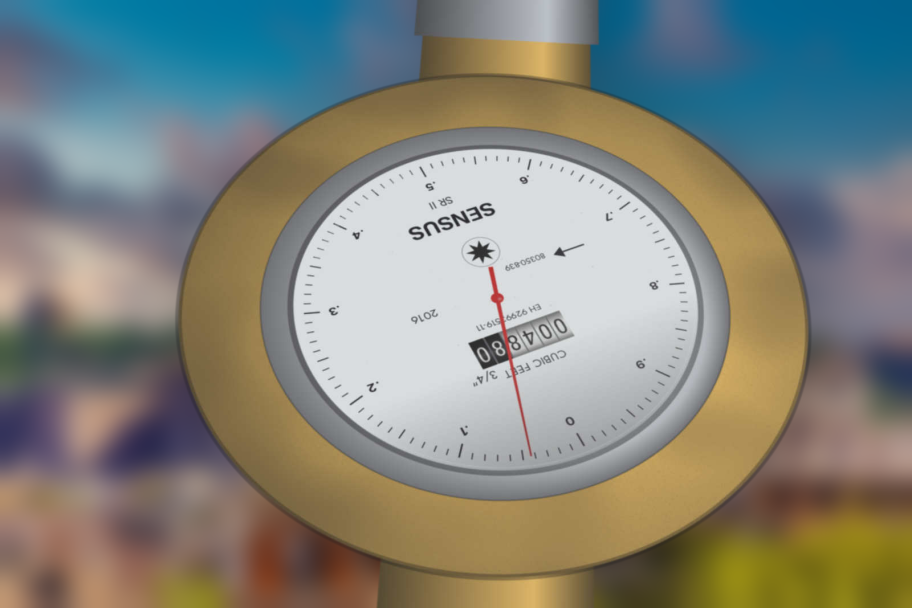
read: **4880.04** ft³
